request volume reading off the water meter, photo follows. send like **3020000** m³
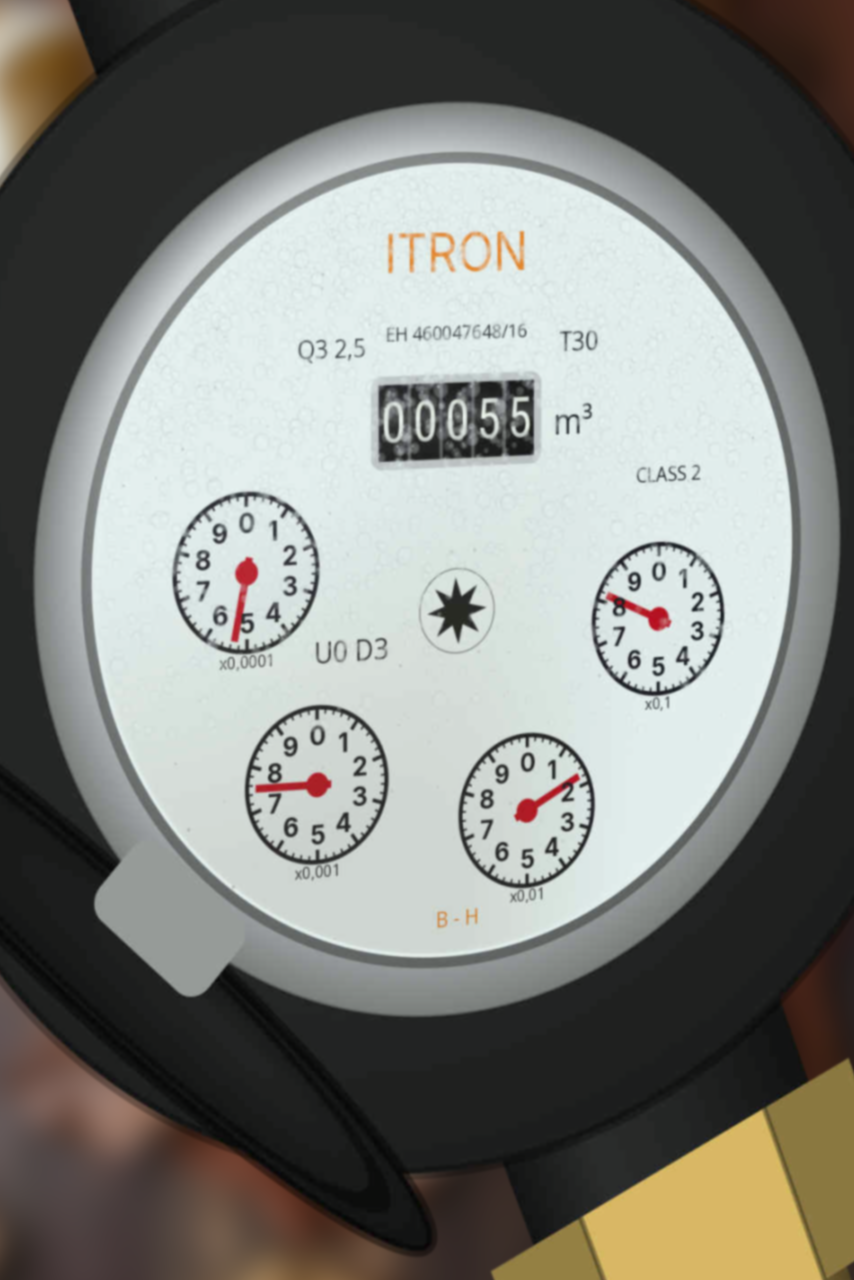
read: **55.8175** m³
